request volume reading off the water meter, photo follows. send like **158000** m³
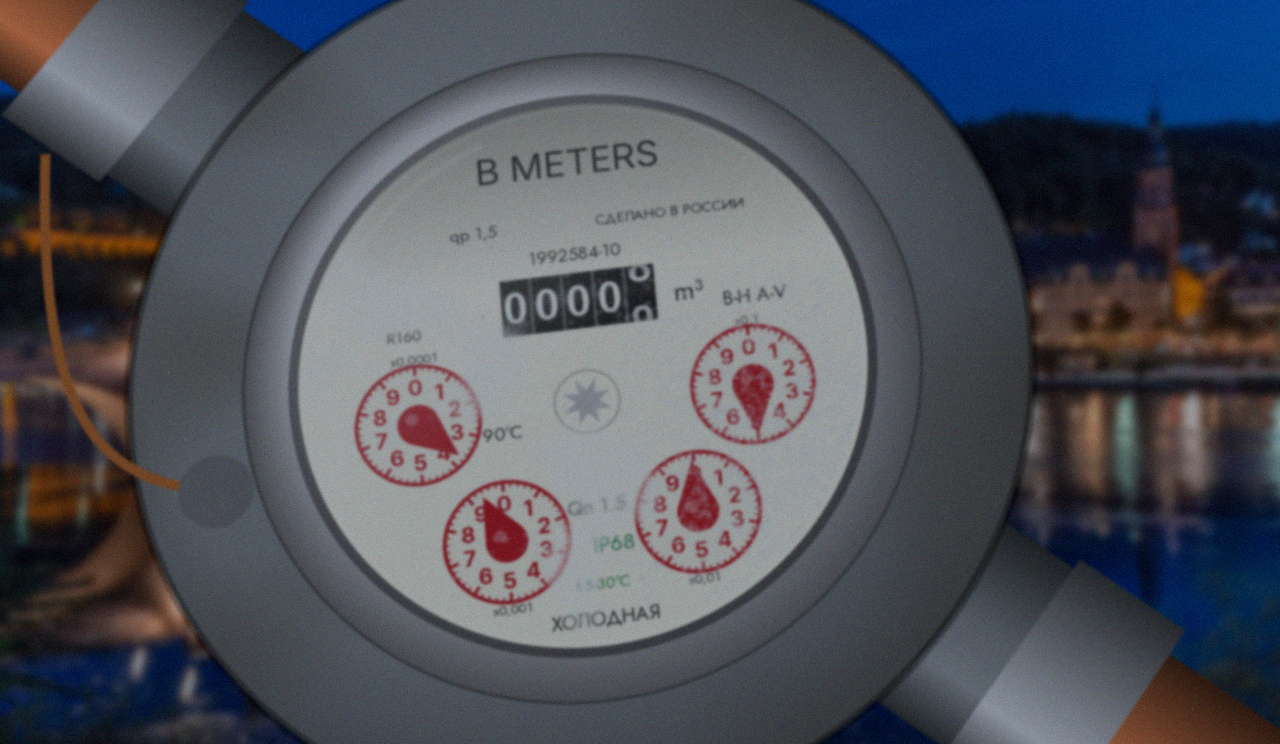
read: **8.4993** m³
